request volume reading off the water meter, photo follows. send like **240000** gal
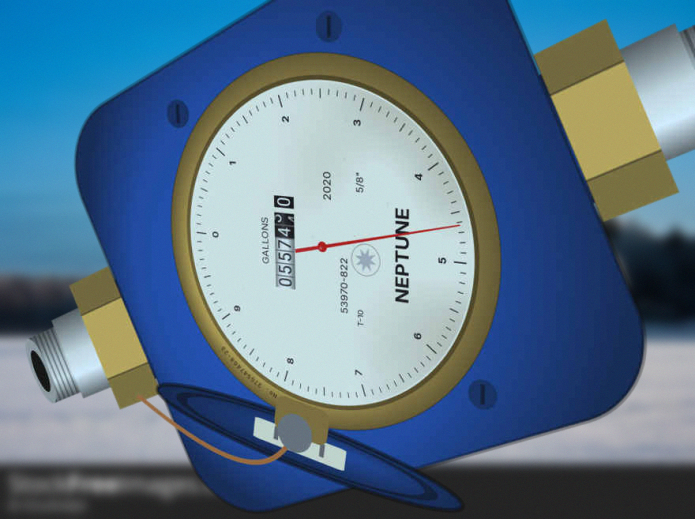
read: **557434.6** gal
